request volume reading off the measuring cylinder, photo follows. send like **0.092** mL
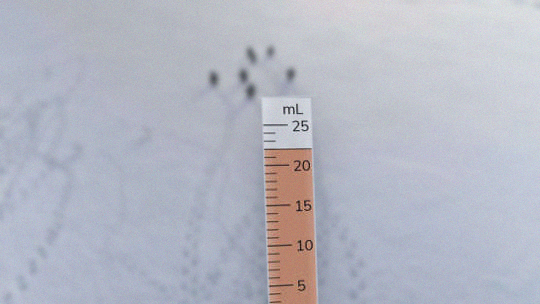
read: **22** mL
